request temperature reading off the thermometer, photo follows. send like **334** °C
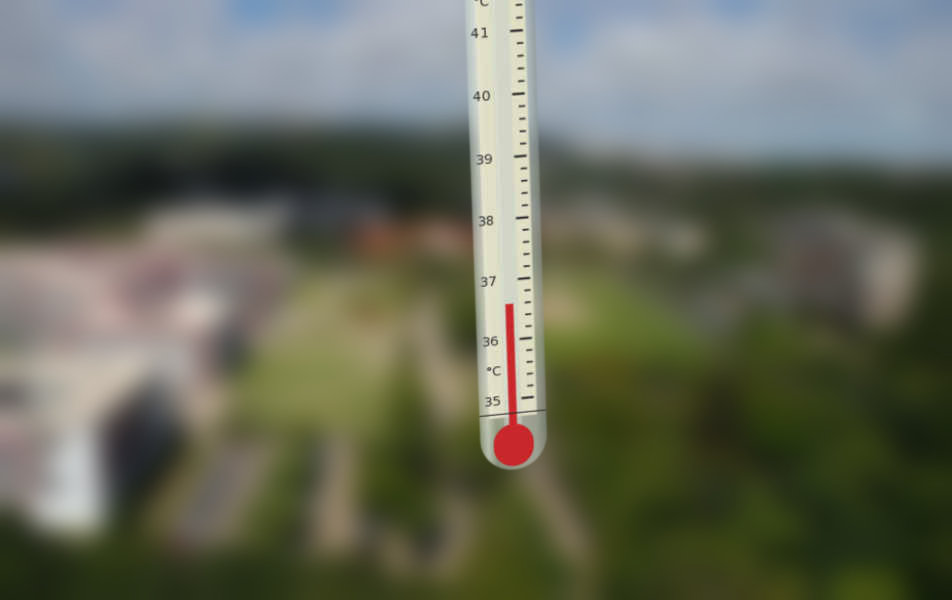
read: **36.6** °C
